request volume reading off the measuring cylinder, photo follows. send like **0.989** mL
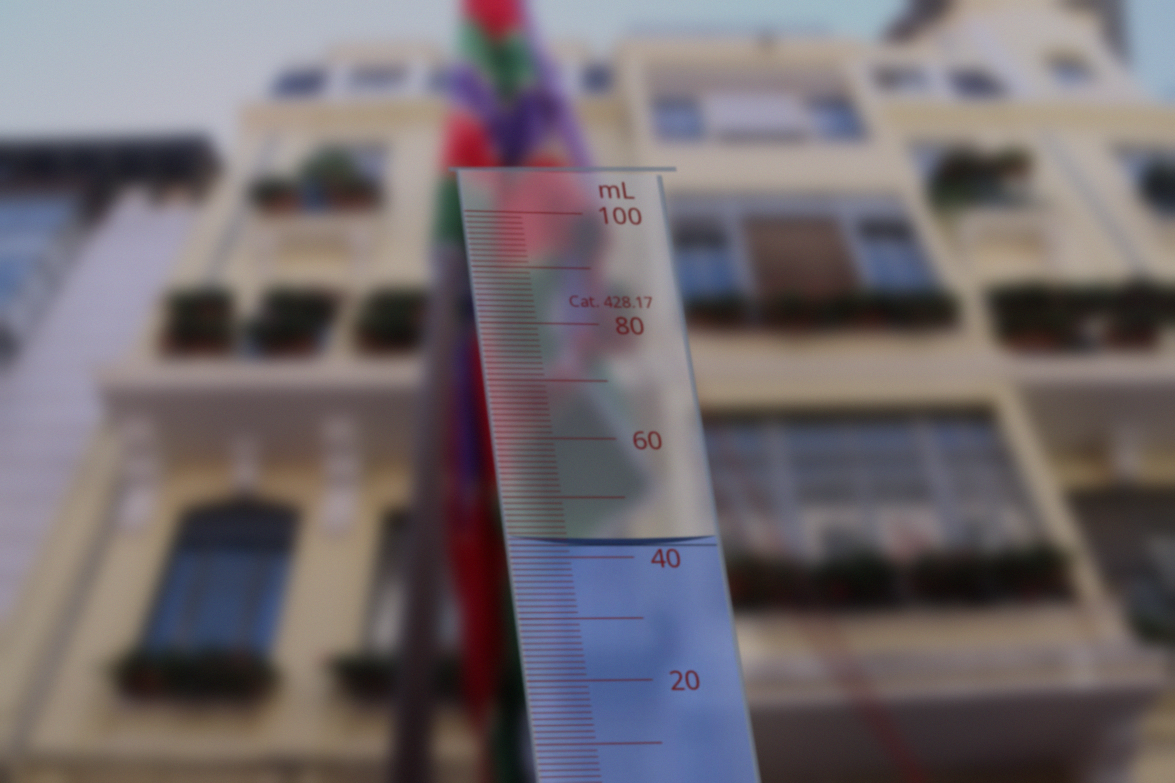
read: **42** mL
